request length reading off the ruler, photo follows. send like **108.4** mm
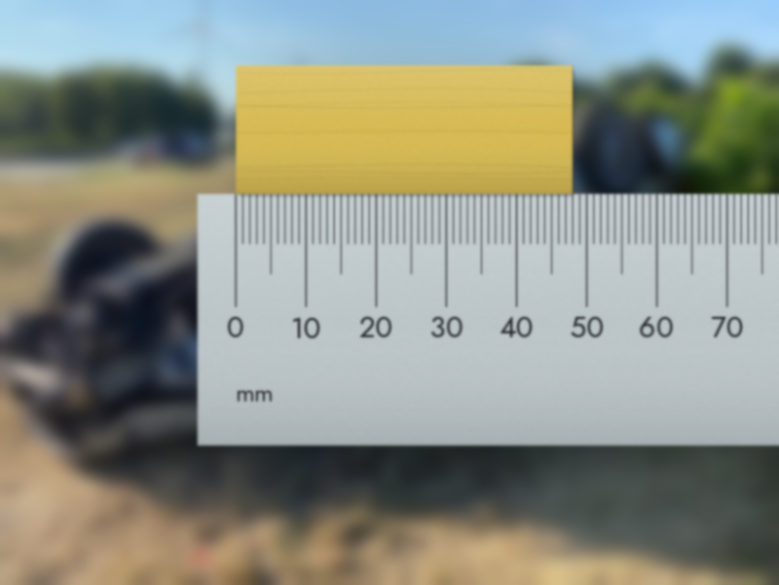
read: **48** mm
